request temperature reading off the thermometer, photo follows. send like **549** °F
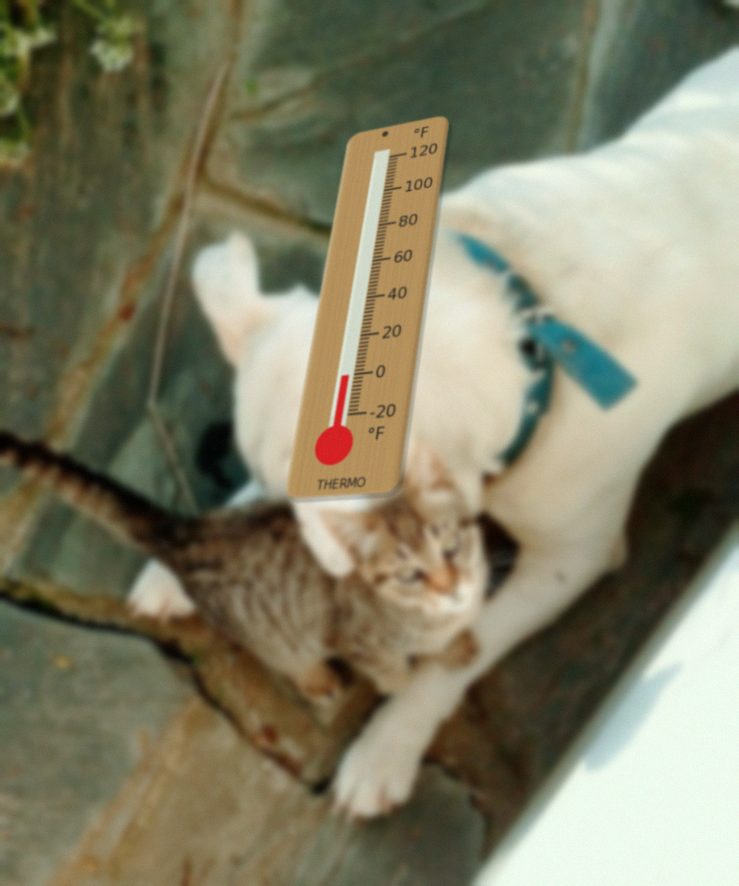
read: **0** °F
